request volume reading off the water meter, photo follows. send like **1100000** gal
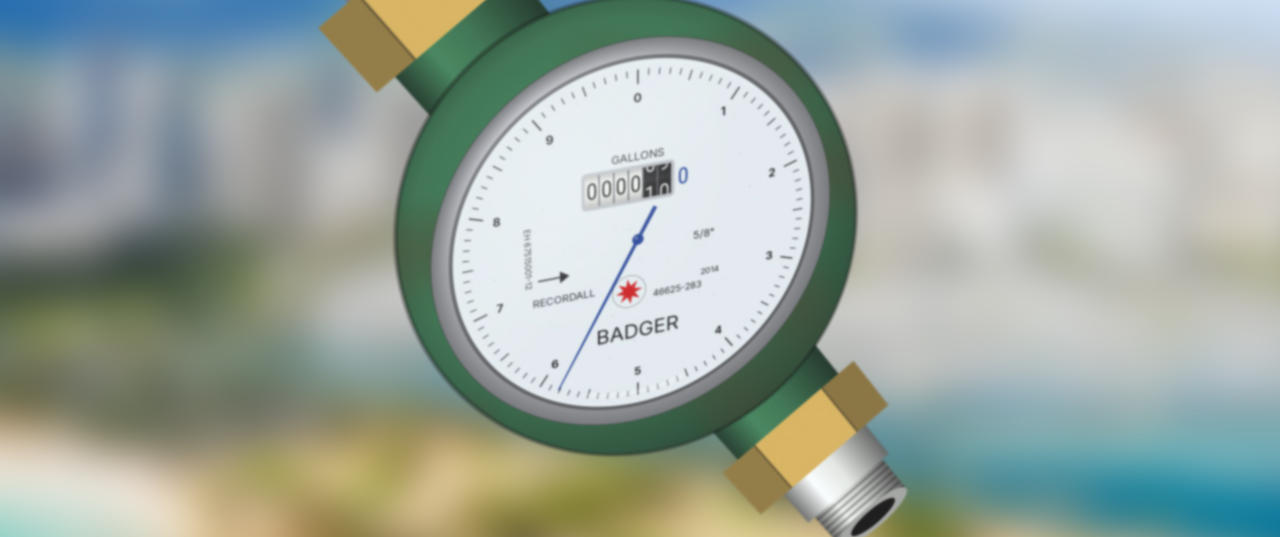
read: **95.8** gal
